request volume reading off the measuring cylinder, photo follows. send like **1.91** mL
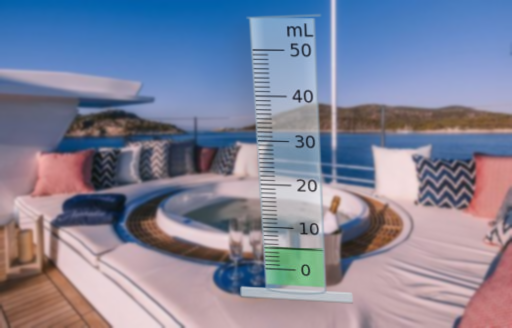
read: **5** mL
